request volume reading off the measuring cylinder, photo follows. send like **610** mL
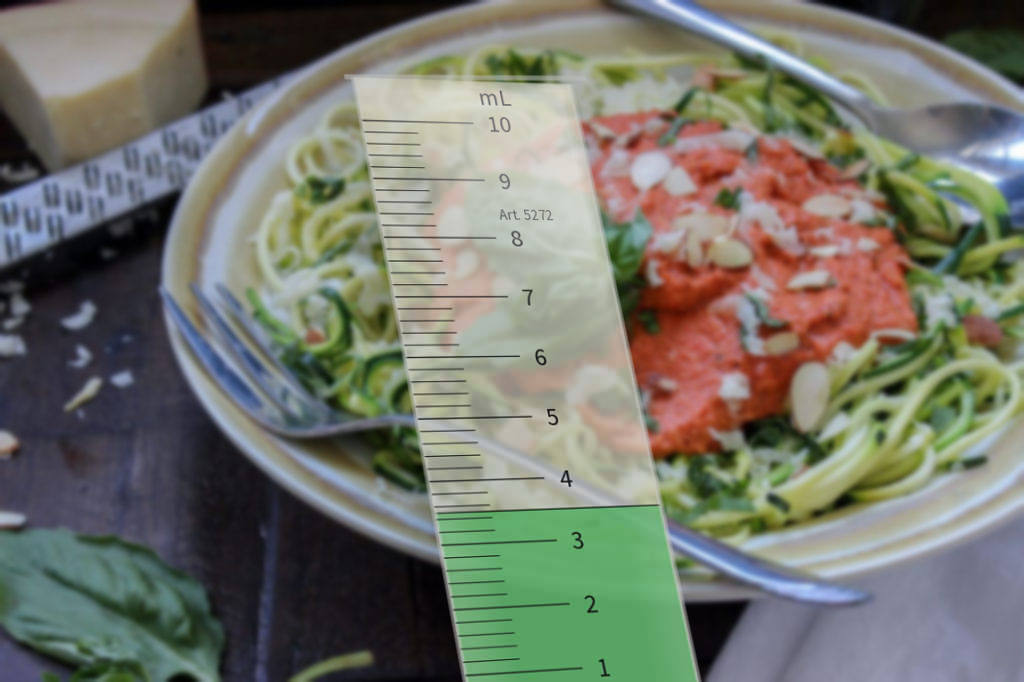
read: **3.5** mL
